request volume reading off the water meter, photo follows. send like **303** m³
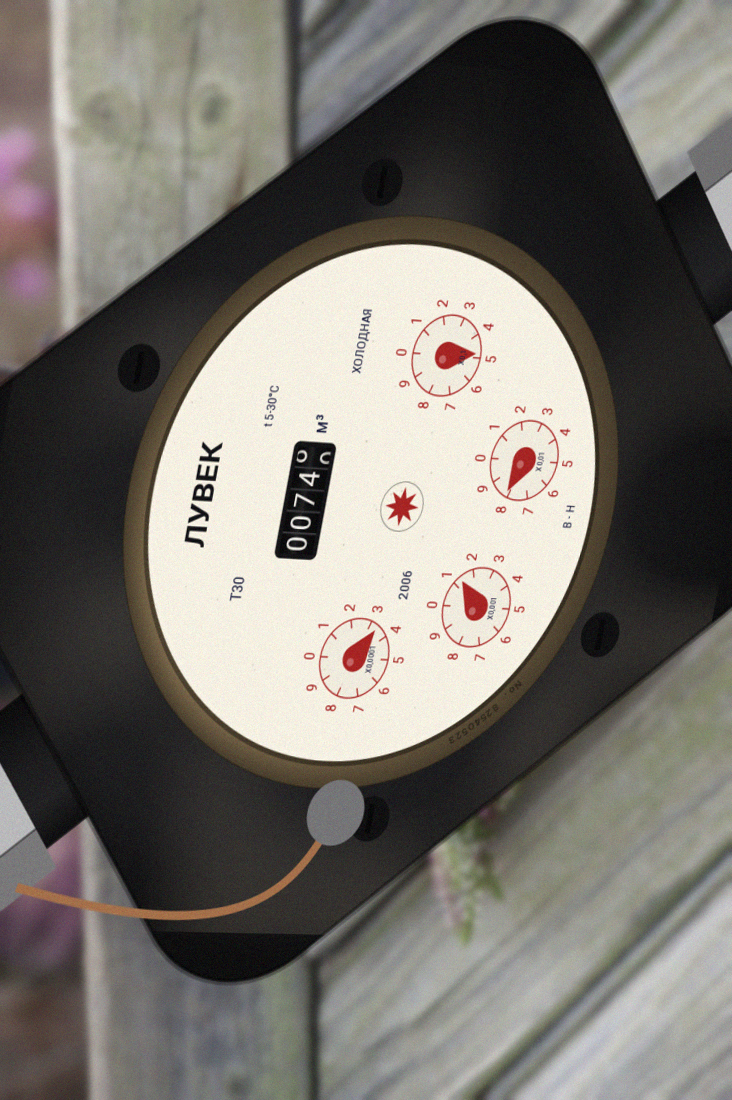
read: **748.4813** m³
